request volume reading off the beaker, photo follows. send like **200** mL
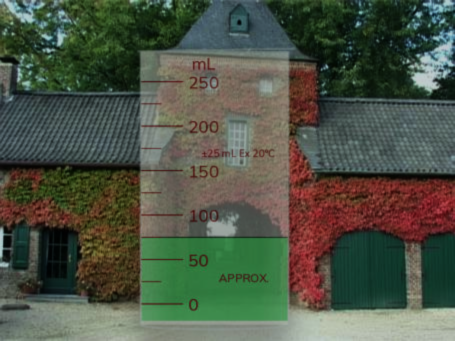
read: **75** mL
